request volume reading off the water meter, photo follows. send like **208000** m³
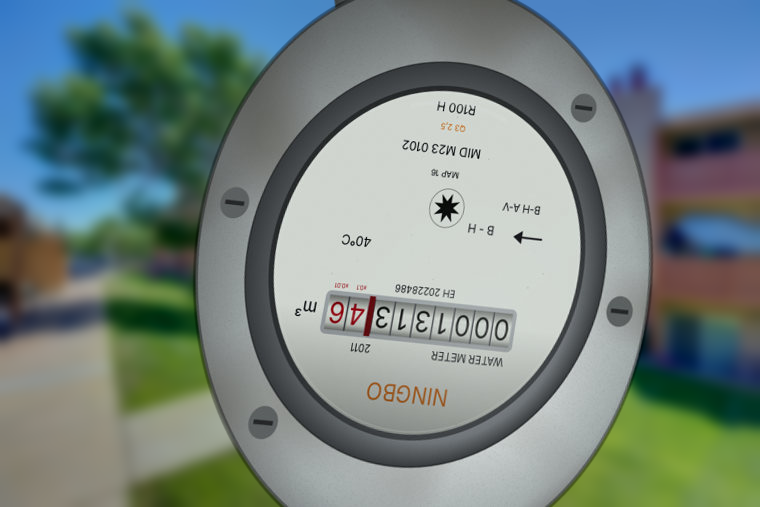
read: **1313.46** m³
